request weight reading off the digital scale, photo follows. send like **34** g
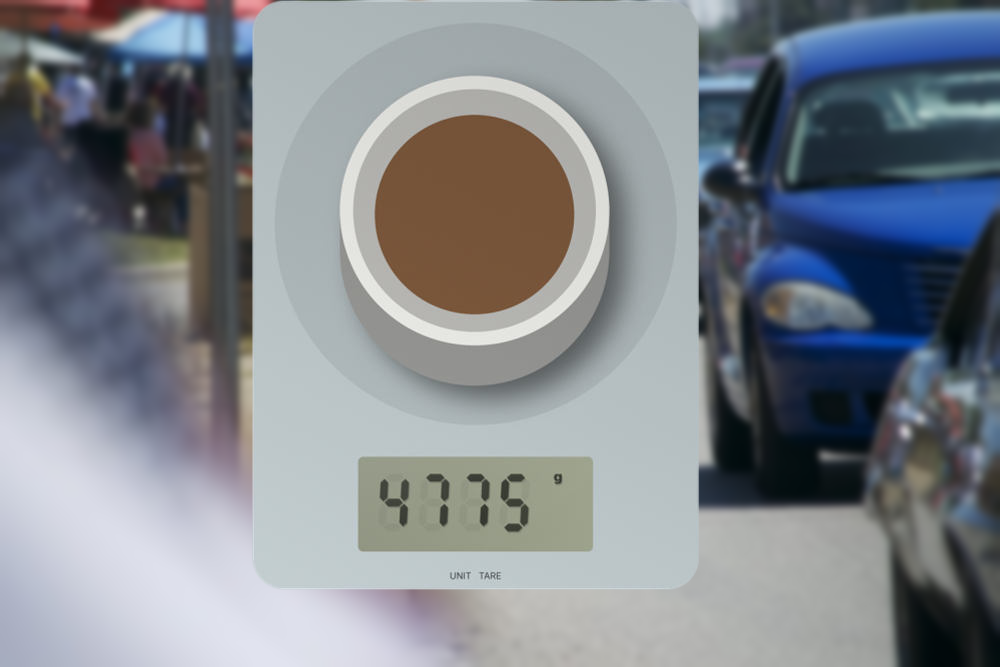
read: **4775** g
